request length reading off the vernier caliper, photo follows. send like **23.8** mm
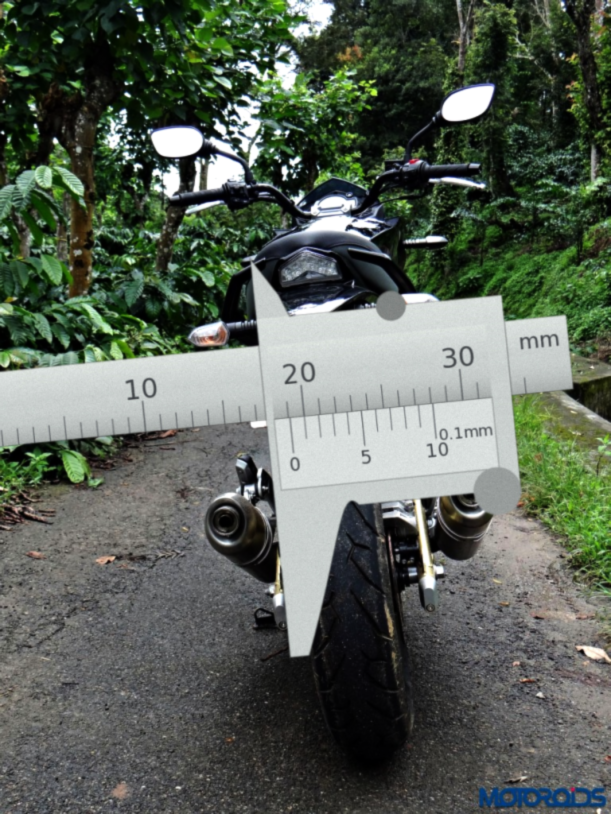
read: **19.1** mm
